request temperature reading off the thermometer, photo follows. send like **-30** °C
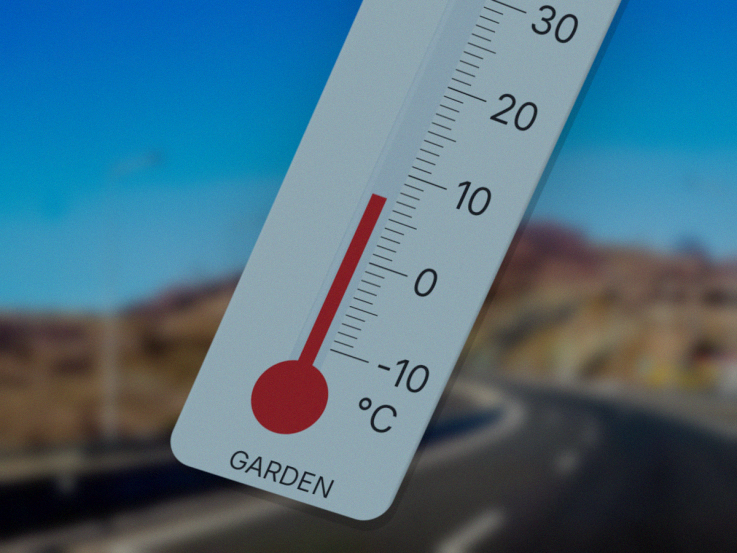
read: **7** °C
